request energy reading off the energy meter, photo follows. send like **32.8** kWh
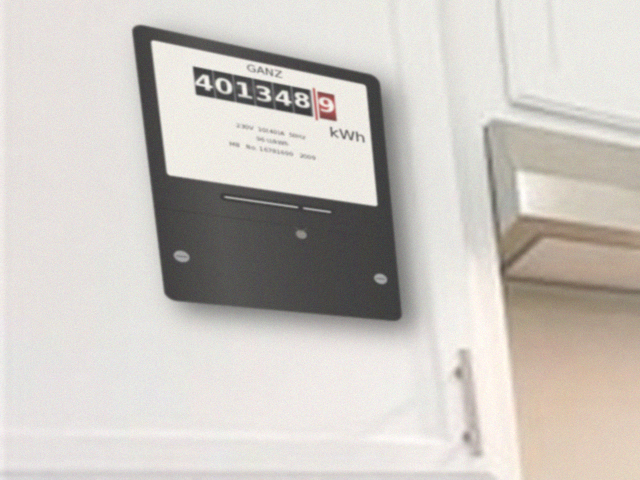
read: **401348.9** kWh
